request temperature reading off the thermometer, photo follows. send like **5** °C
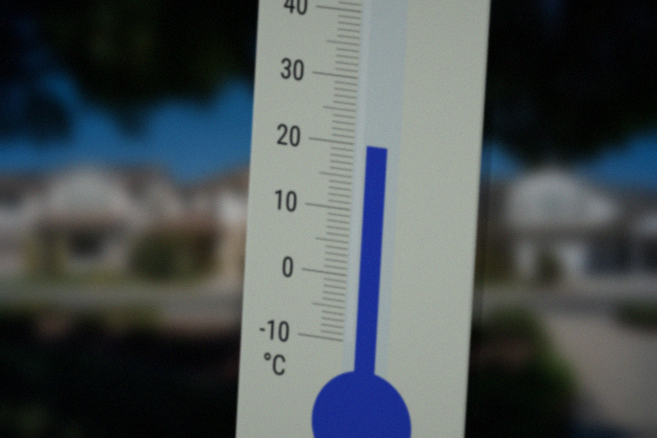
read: **20** °C
